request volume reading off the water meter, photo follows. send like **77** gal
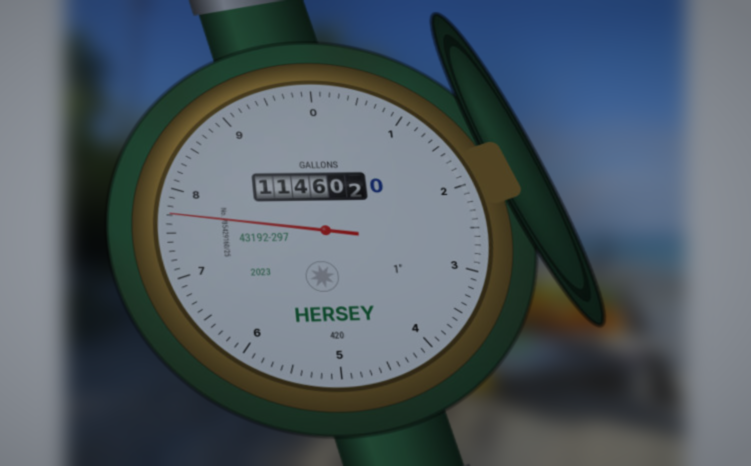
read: **1146017.7** gal
